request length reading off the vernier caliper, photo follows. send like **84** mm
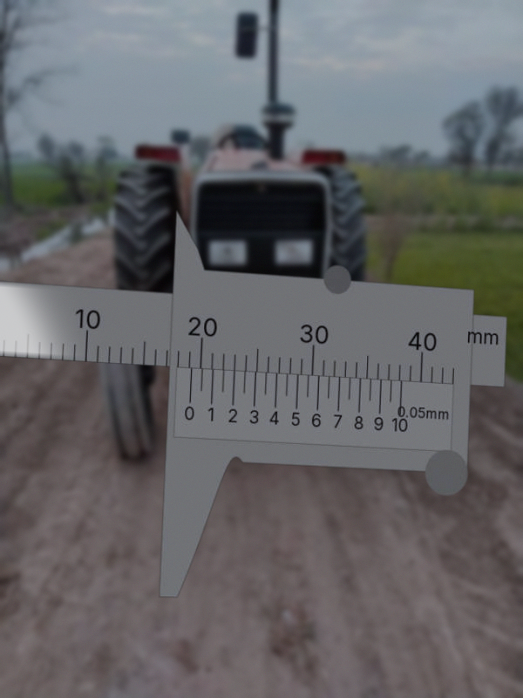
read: **19.2** mm
